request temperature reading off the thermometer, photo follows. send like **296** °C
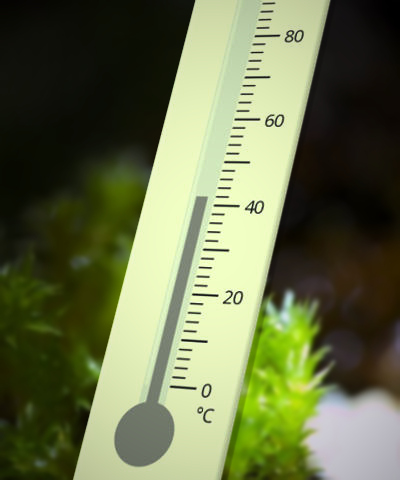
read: **42** °C
